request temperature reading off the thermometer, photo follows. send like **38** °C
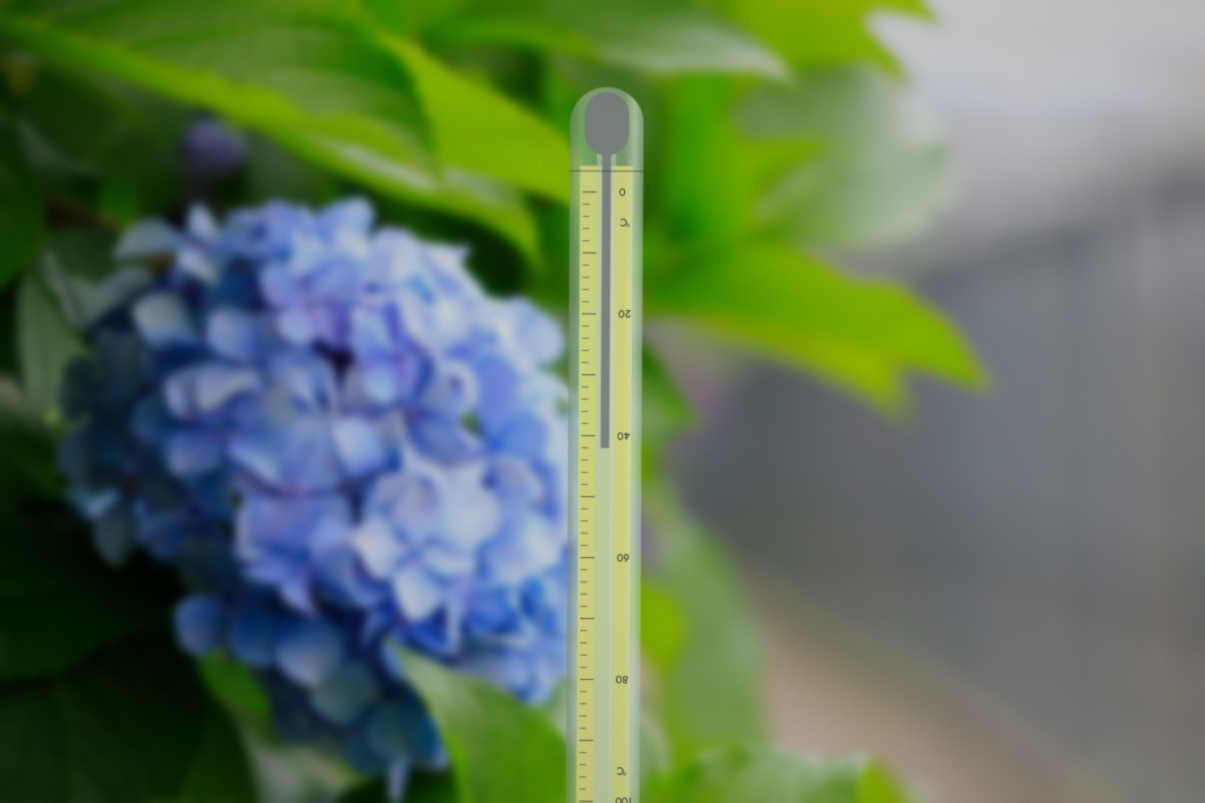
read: **42** °C
